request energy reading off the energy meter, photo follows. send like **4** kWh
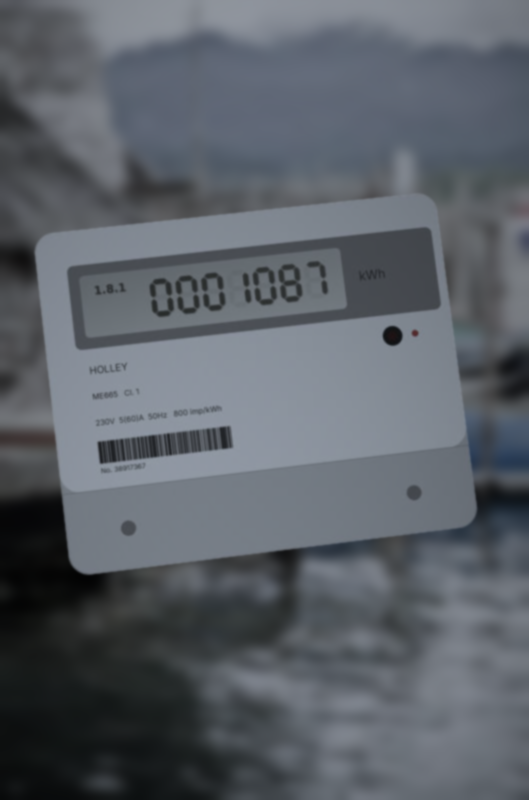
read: **1087** kWh
